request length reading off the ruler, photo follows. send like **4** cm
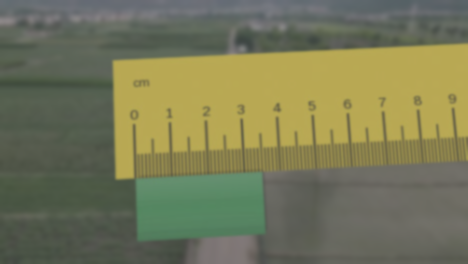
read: **3.5** cm
